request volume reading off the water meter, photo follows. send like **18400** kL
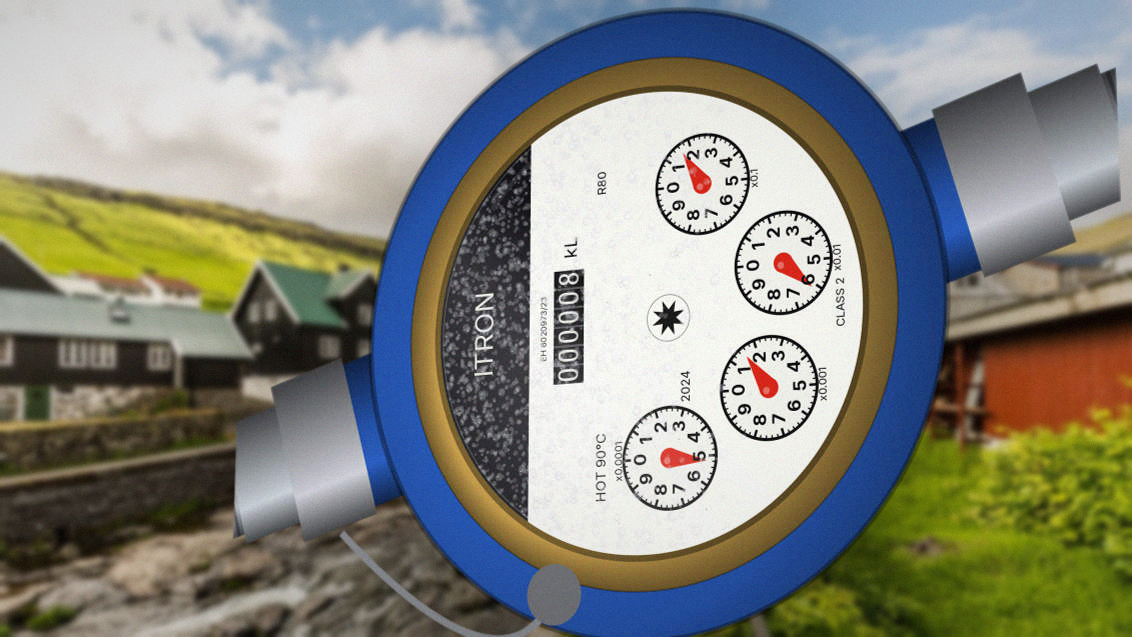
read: **8.1615** kL
